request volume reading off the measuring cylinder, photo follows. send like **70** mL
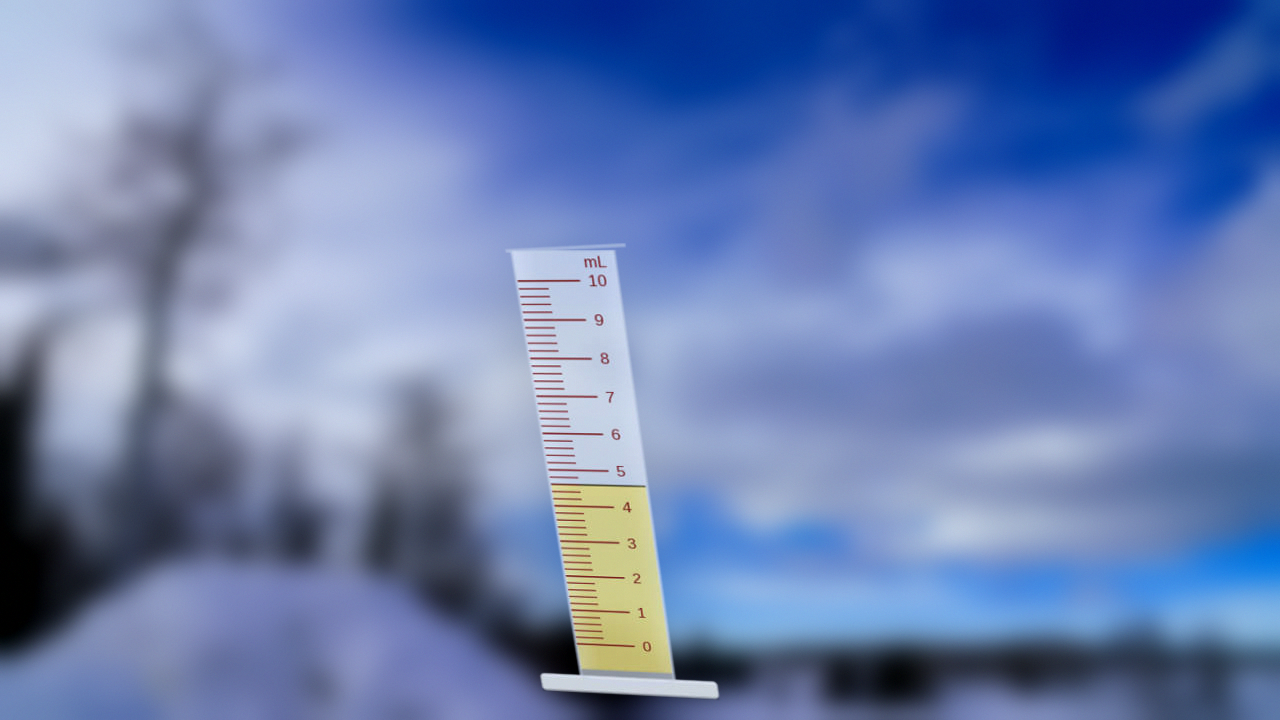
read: **4.6** mL
